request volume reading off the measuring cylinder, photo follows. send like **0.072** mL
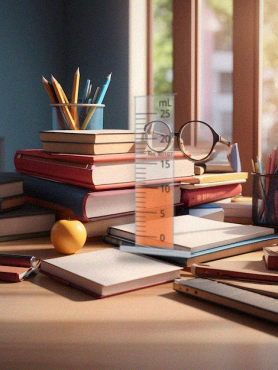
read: **10** mL
